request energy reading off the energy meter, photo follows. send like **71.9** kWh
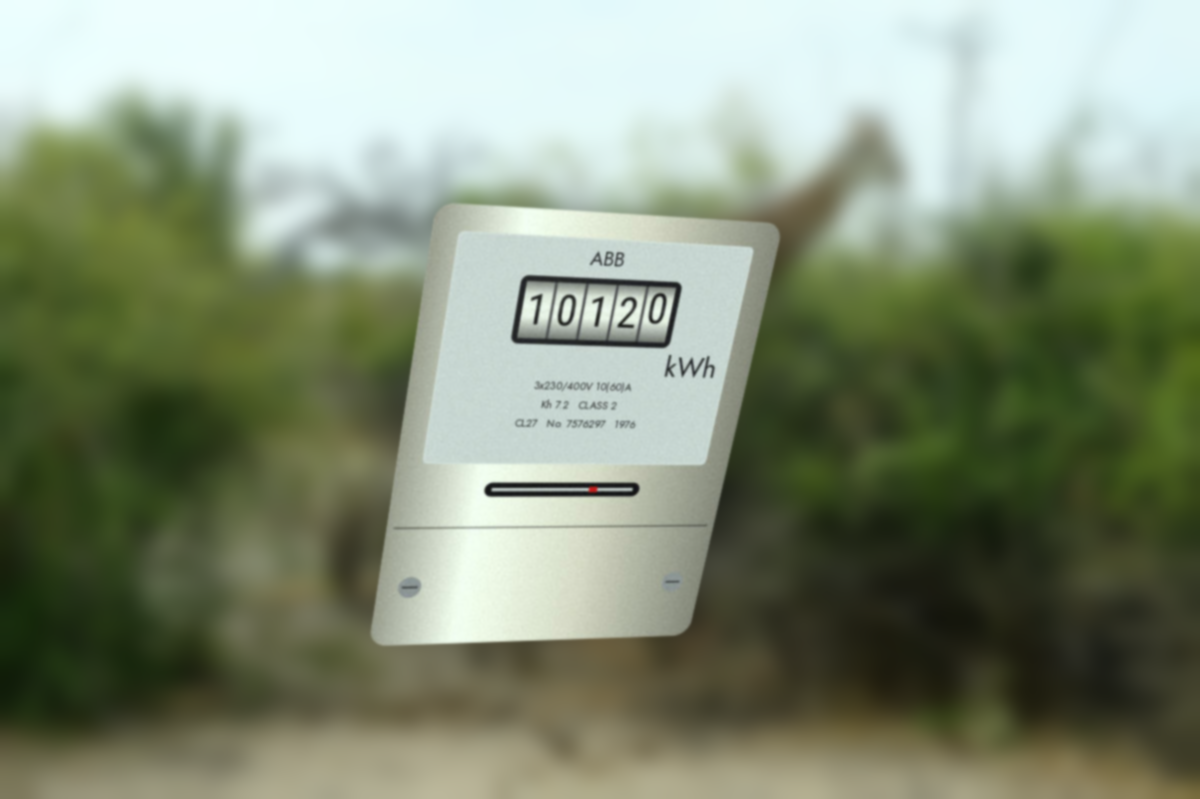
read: **10120** kWh
